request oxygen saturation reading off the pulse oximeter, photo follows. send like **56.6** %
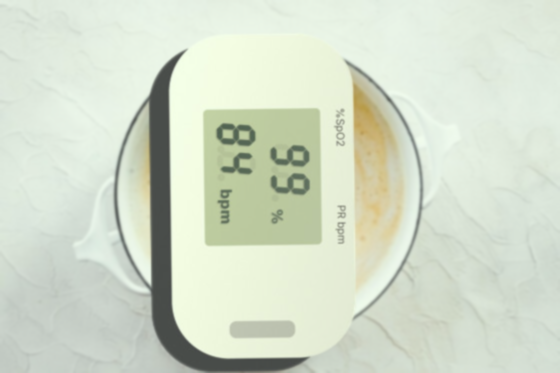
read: **99** %
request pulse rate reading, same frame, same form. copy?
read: **84** bpm
